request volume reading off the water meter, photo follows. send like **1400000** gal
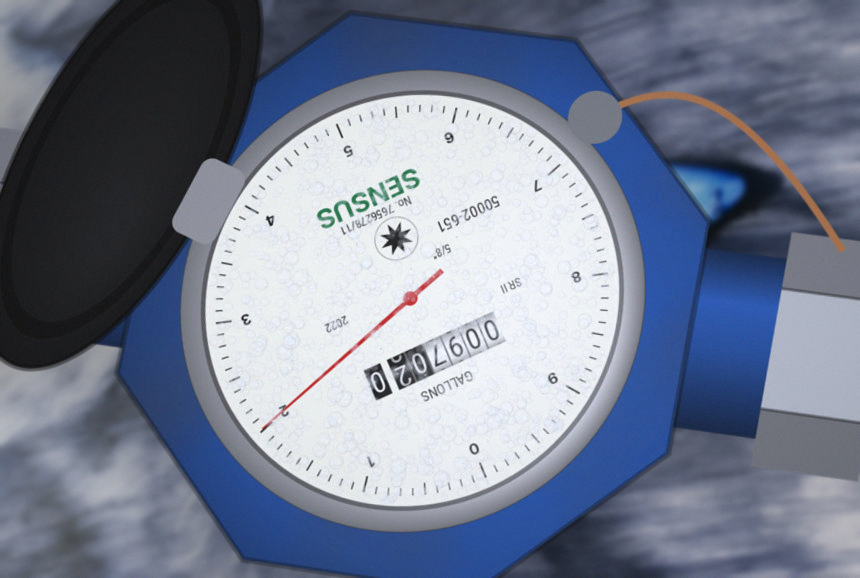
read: **97022.0** gal
